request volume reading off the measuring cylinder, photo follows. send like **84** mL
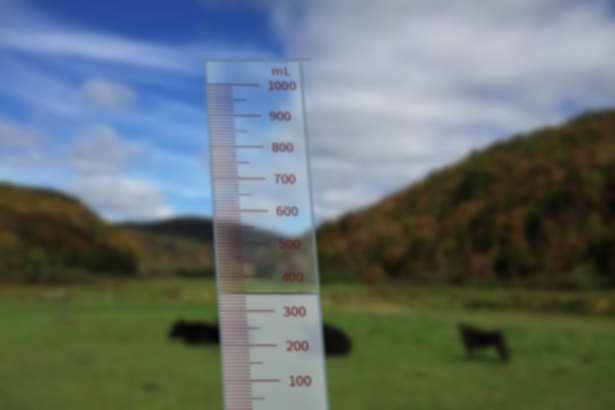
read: **350** mL
